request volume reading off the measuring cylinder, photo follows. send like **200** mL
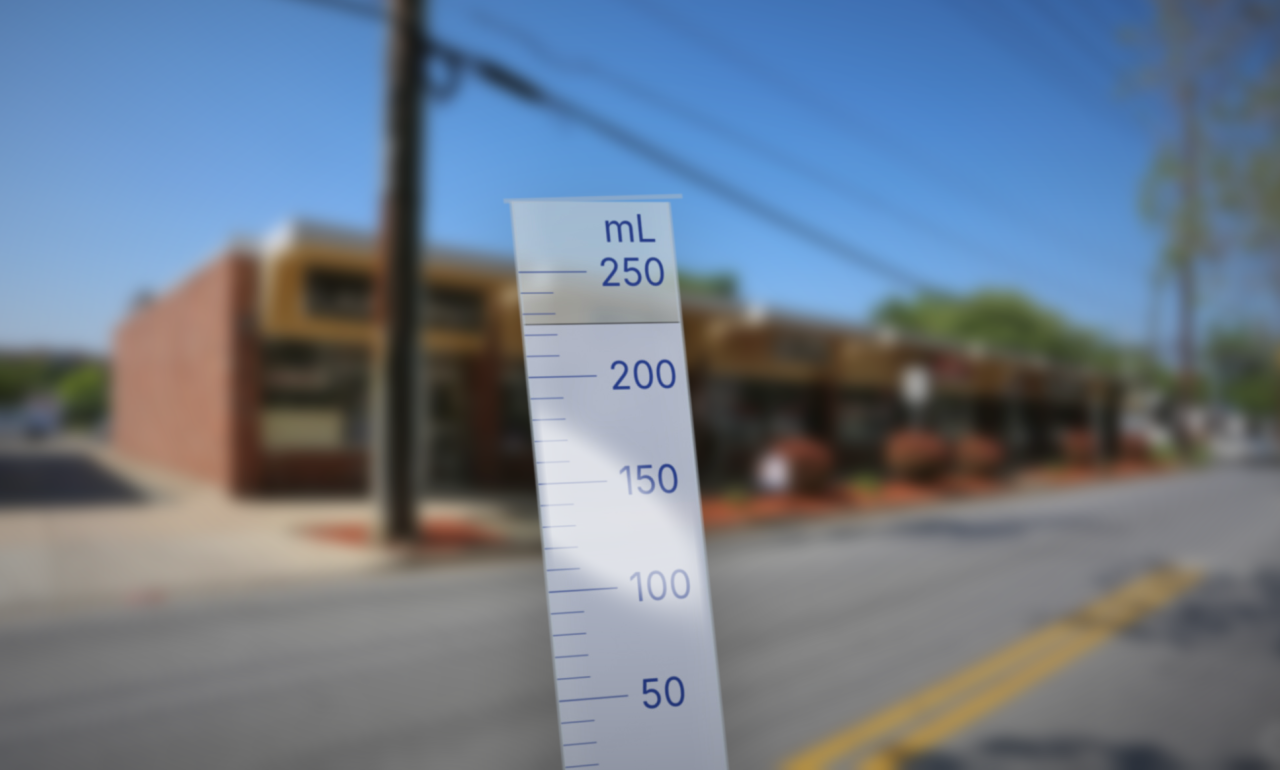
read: **225** mL
